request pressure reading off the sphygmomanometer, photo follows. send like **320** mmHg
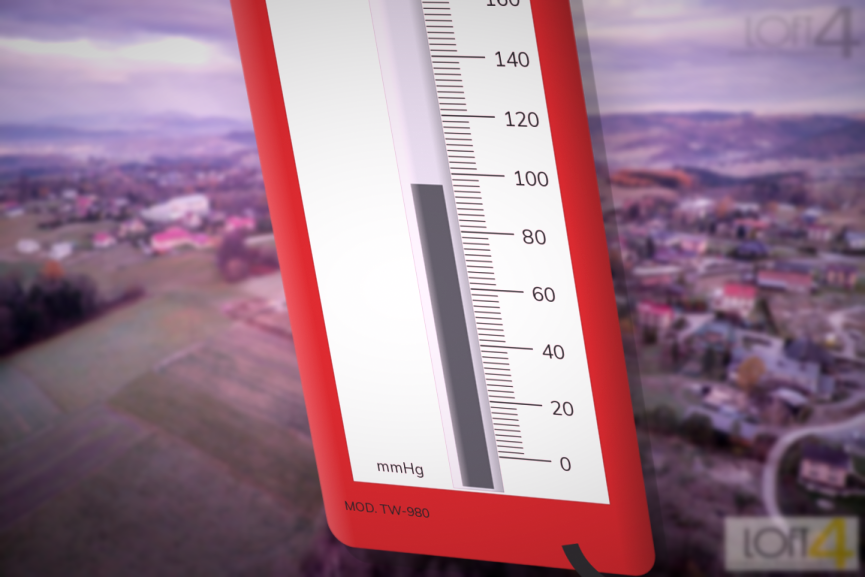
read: **96** mmHg
